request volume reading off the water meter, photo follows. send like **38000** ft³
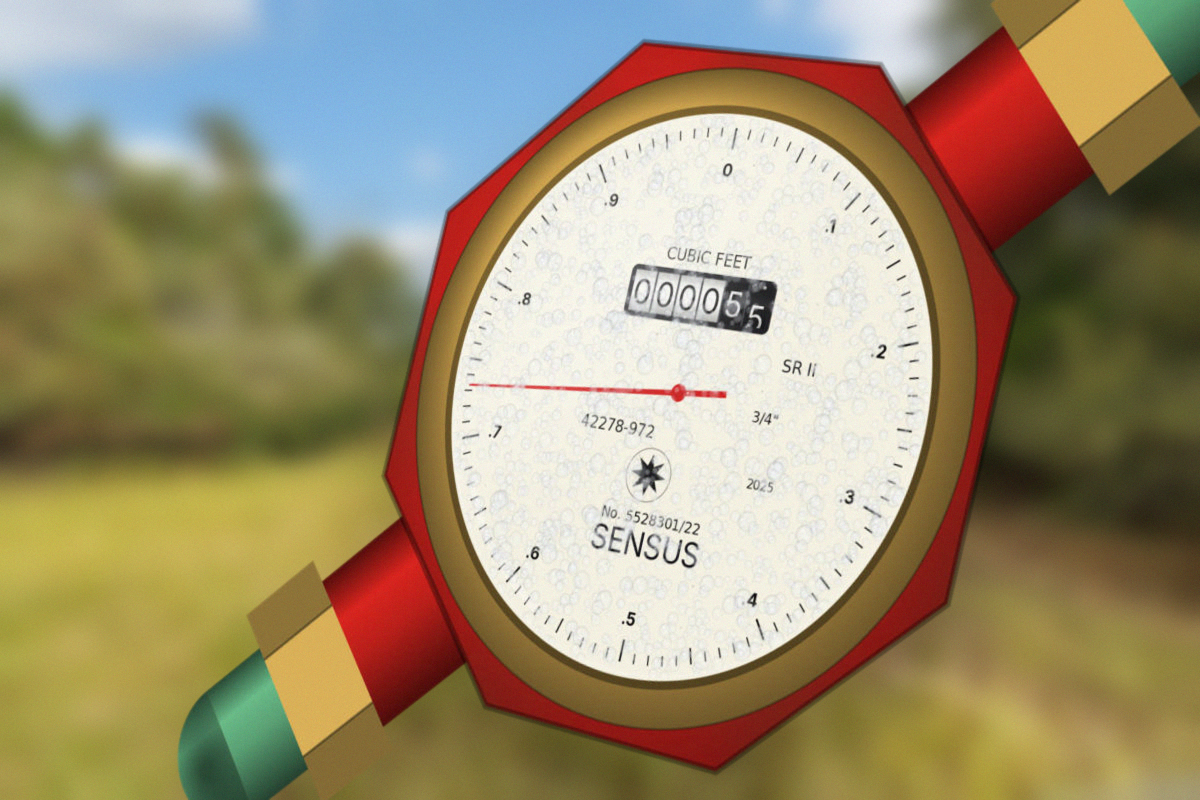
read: **54.73** ft³
